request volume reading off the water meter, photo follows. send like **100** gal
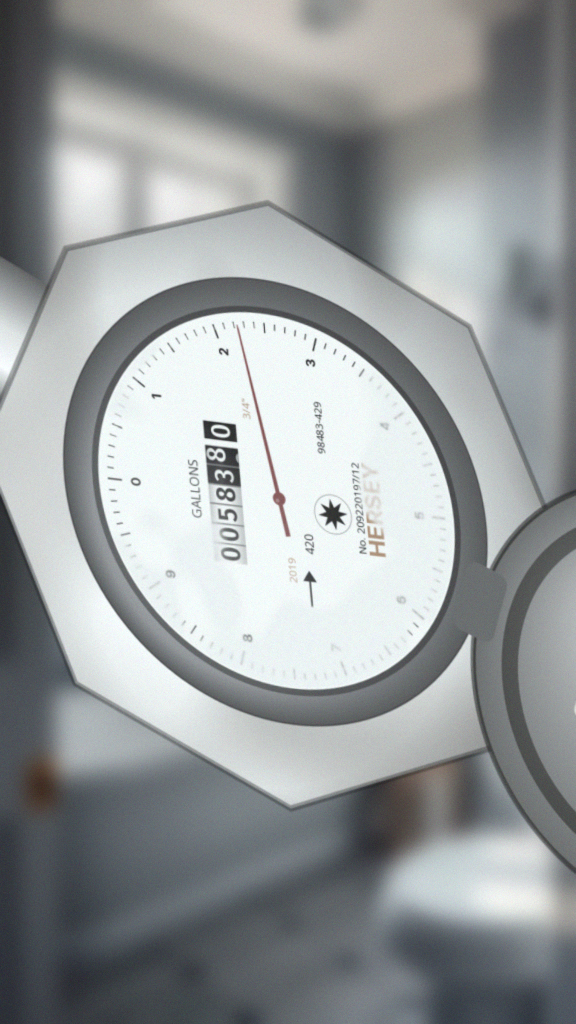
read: **58382.2** gal
